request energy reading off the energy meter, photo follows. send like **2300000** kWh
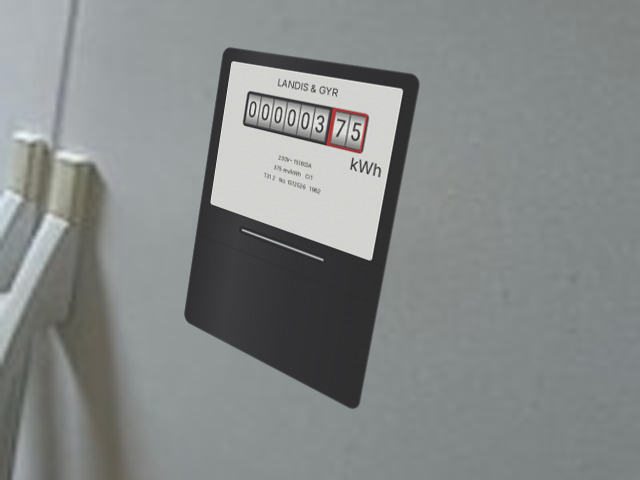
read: **3.75** kWh
